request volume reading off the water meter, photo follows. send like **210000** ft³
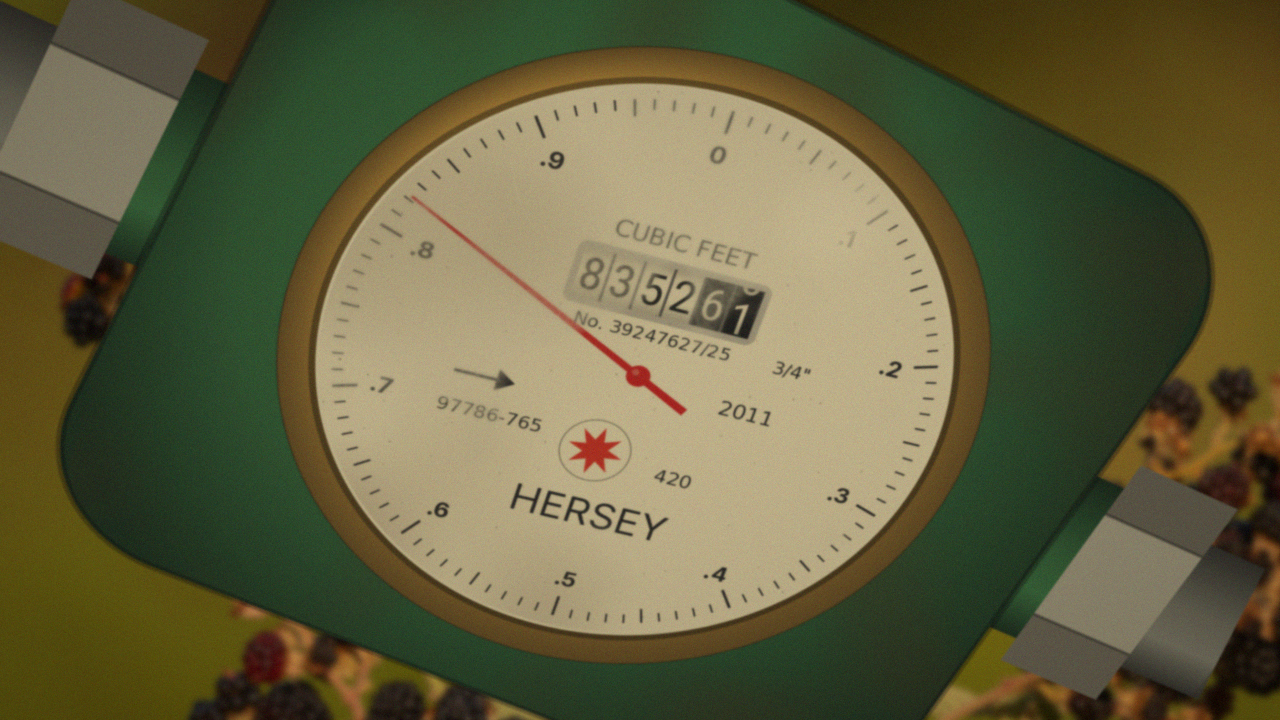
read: **835260.82** ft³
